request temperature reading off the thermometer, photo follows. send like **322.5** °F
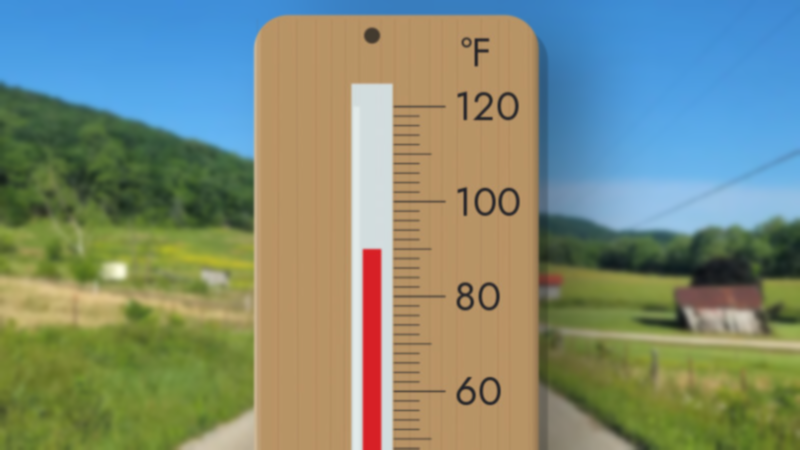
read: **90** °F
